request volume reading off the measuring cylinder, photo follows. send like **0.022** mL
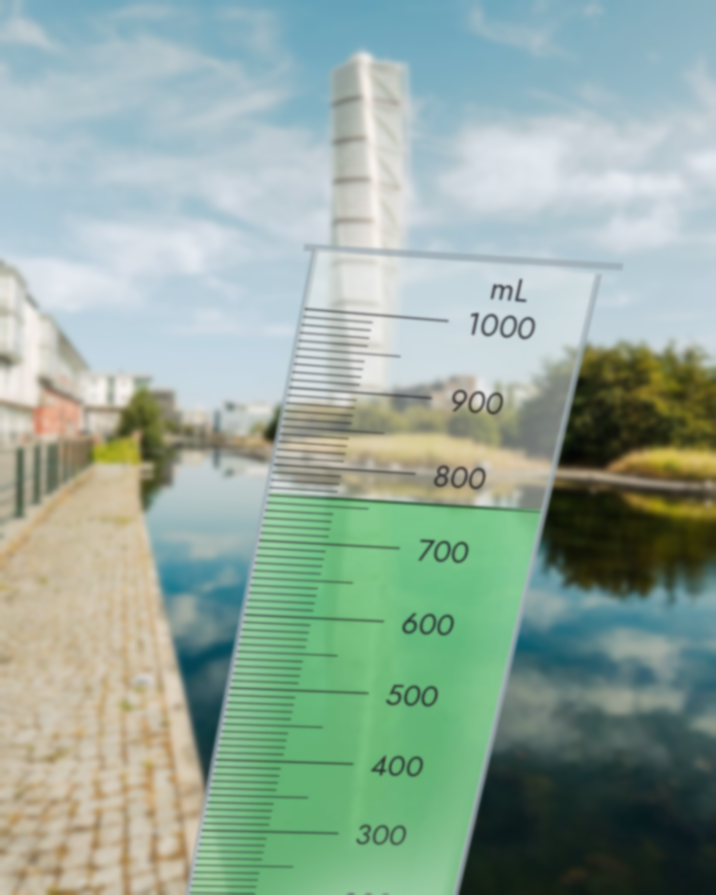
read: **760** mL
